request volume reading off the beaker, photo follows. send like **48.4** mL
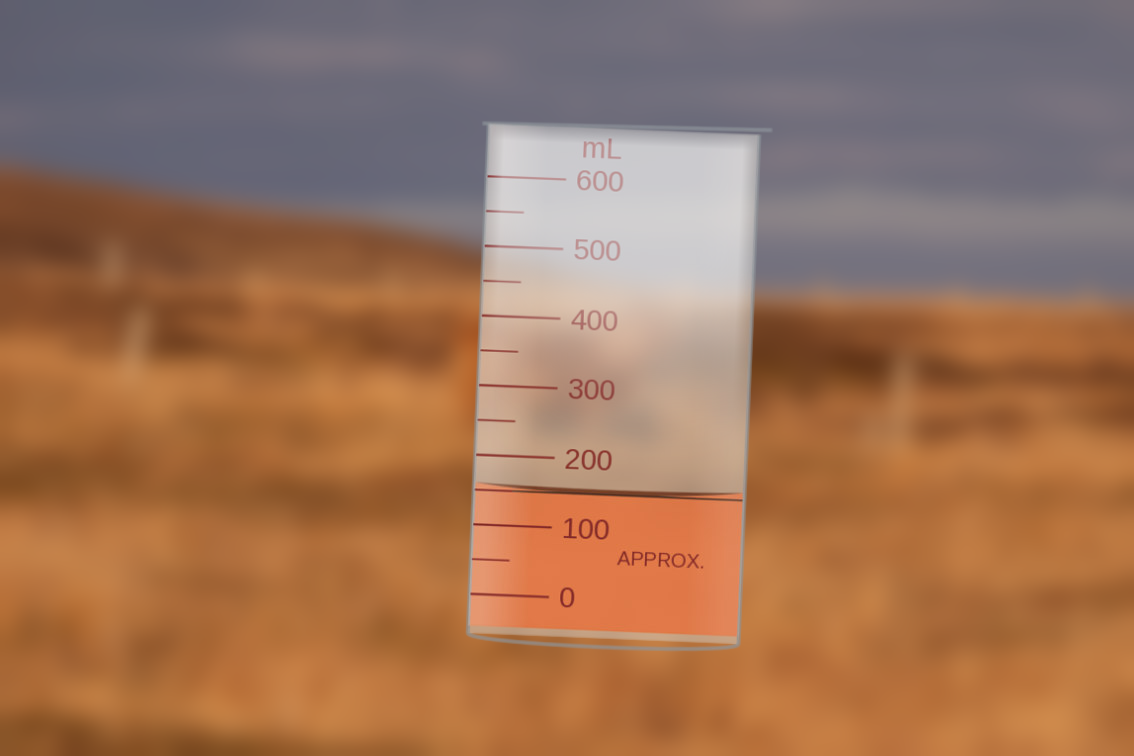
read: **150** mL
